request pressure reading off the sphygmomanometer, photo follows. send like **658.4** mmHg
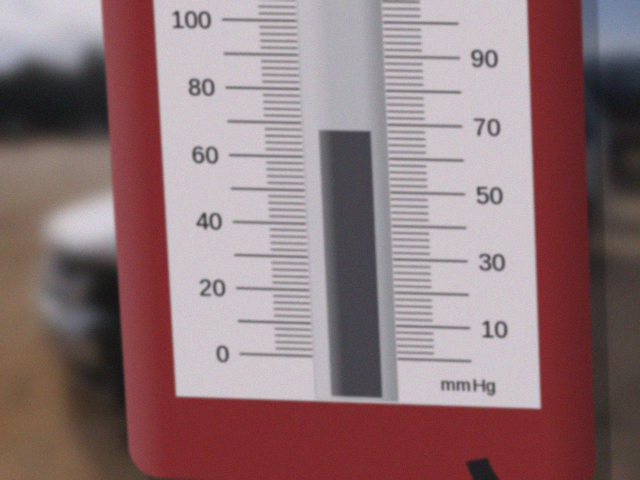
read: **68** mmHg
